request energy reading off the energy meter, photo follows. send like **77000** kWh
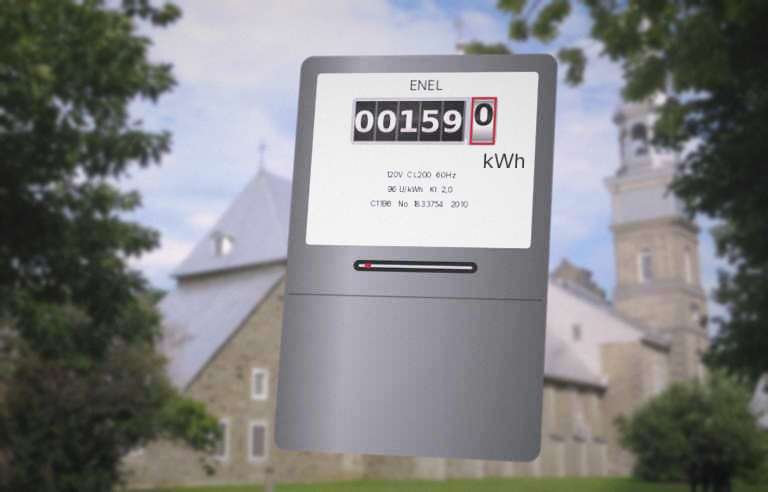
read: **159.0** kWh
